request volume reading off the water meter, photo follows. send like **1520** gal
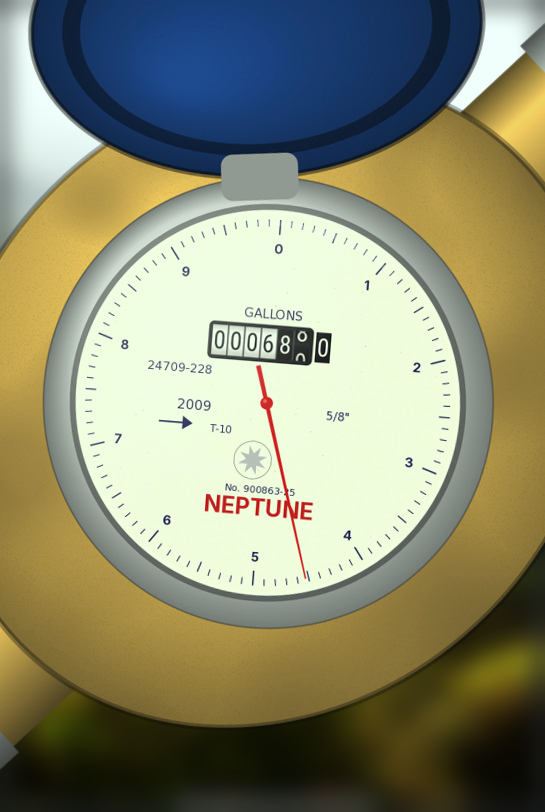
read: **6884.5** gal
